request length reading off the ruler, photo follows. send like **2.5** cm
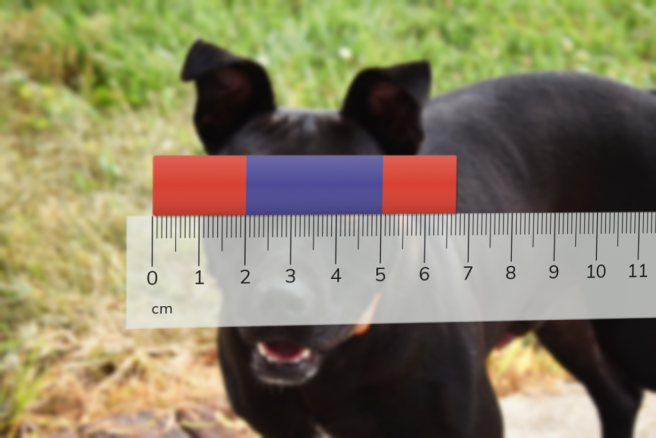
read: **6.7** cm
